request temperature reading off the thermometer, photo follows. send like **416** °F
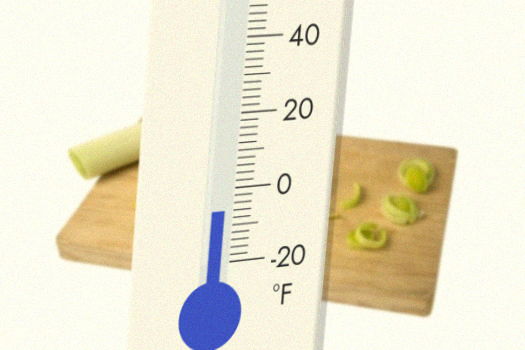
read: **-6** °F
